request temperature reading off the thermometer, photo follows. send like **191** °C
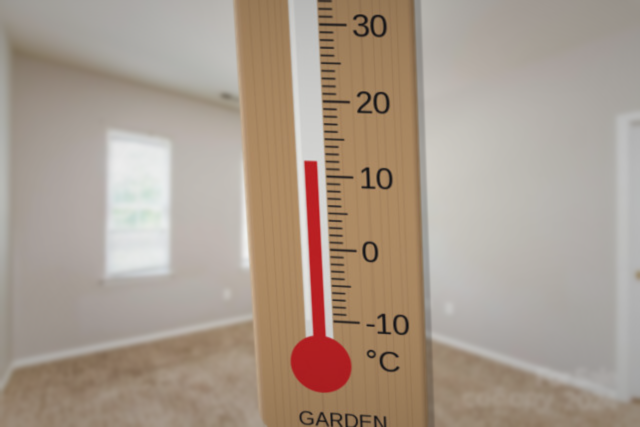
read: **12** °C
